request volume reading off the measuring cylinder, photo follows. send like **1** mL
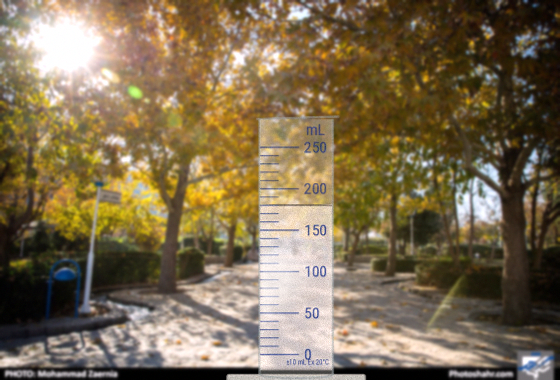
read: **180** mL
